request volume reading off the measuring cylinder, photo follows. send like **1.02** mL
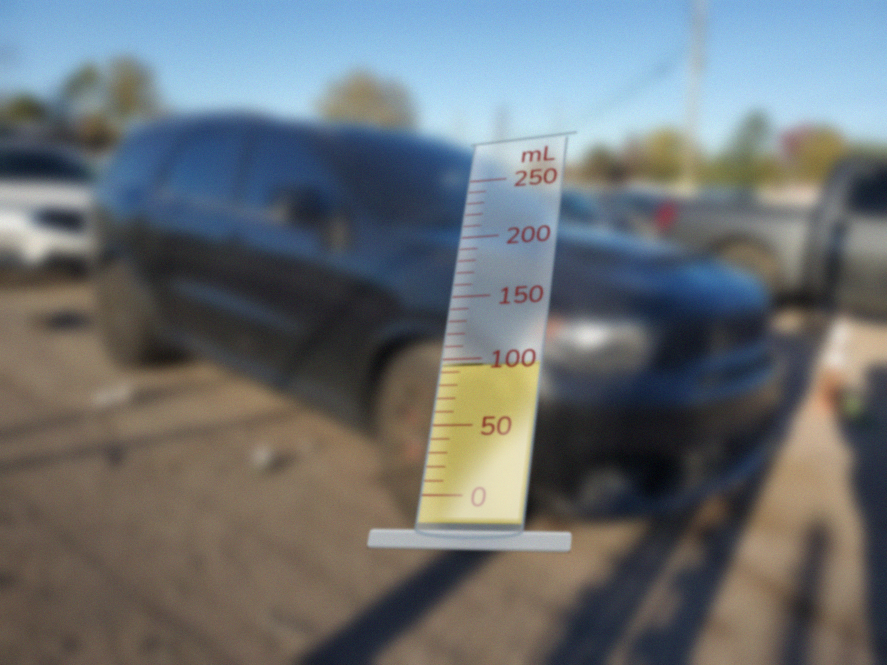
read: **95** mL
